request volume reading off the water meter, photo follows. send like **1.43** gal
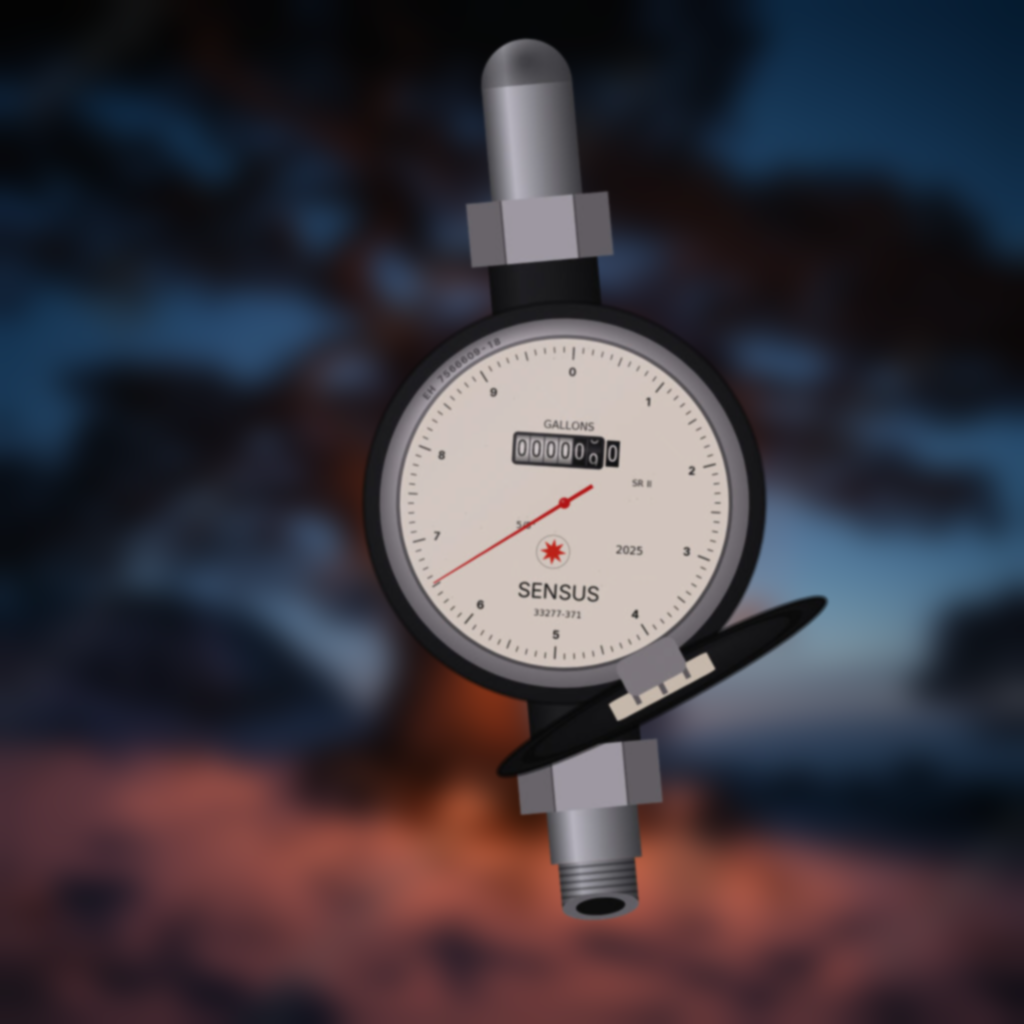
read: **86.5** gal
